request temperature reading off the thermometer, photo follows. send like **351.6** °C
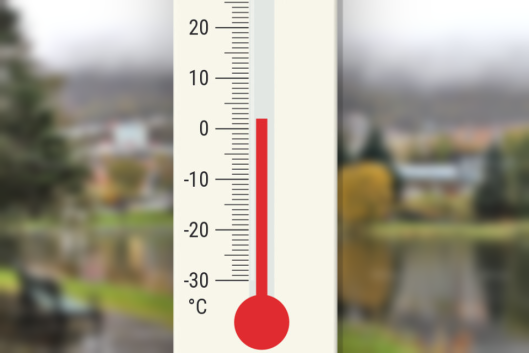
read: **2** °C
